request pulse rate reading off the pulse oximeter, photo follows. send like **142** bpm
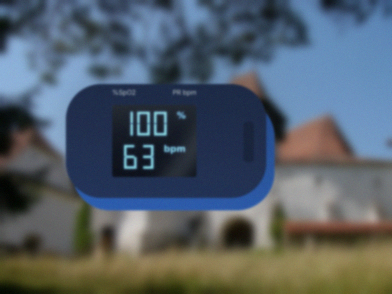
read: **63** bpm
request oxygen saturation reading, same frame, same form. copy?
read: **100** %
